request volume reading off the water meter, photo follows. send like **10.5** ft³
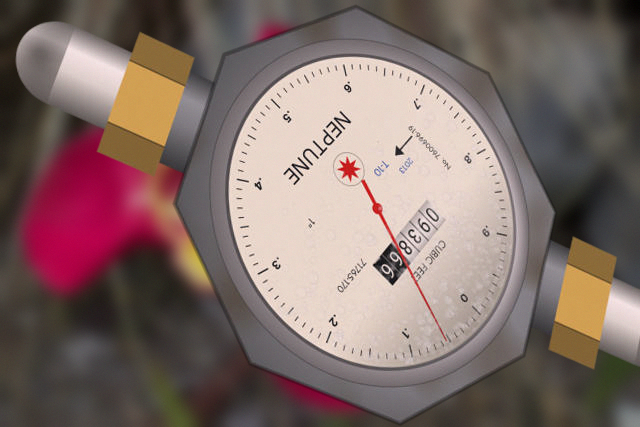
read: **93866.05** ft³
